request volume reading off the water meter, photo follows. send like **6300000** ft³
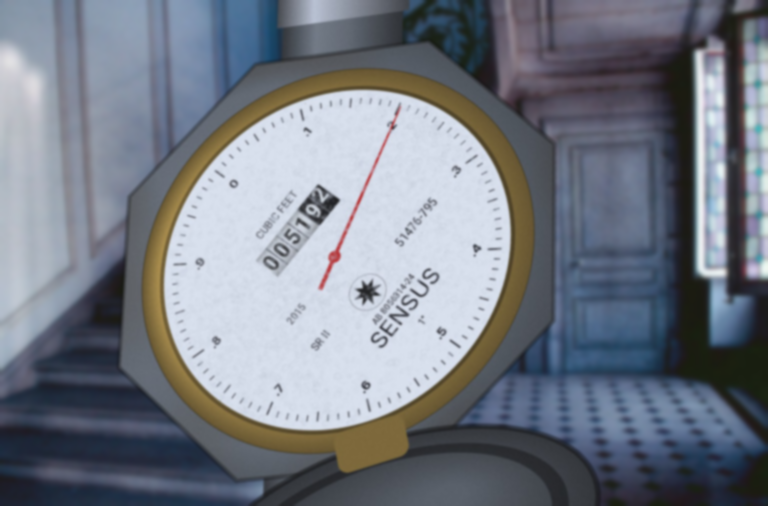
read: **5192.20** ft³
